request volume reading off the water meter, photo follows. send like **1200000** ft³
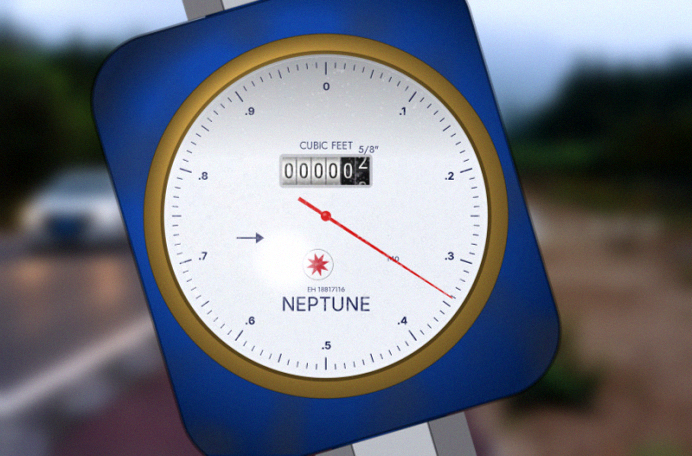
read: **2.34** ft³
